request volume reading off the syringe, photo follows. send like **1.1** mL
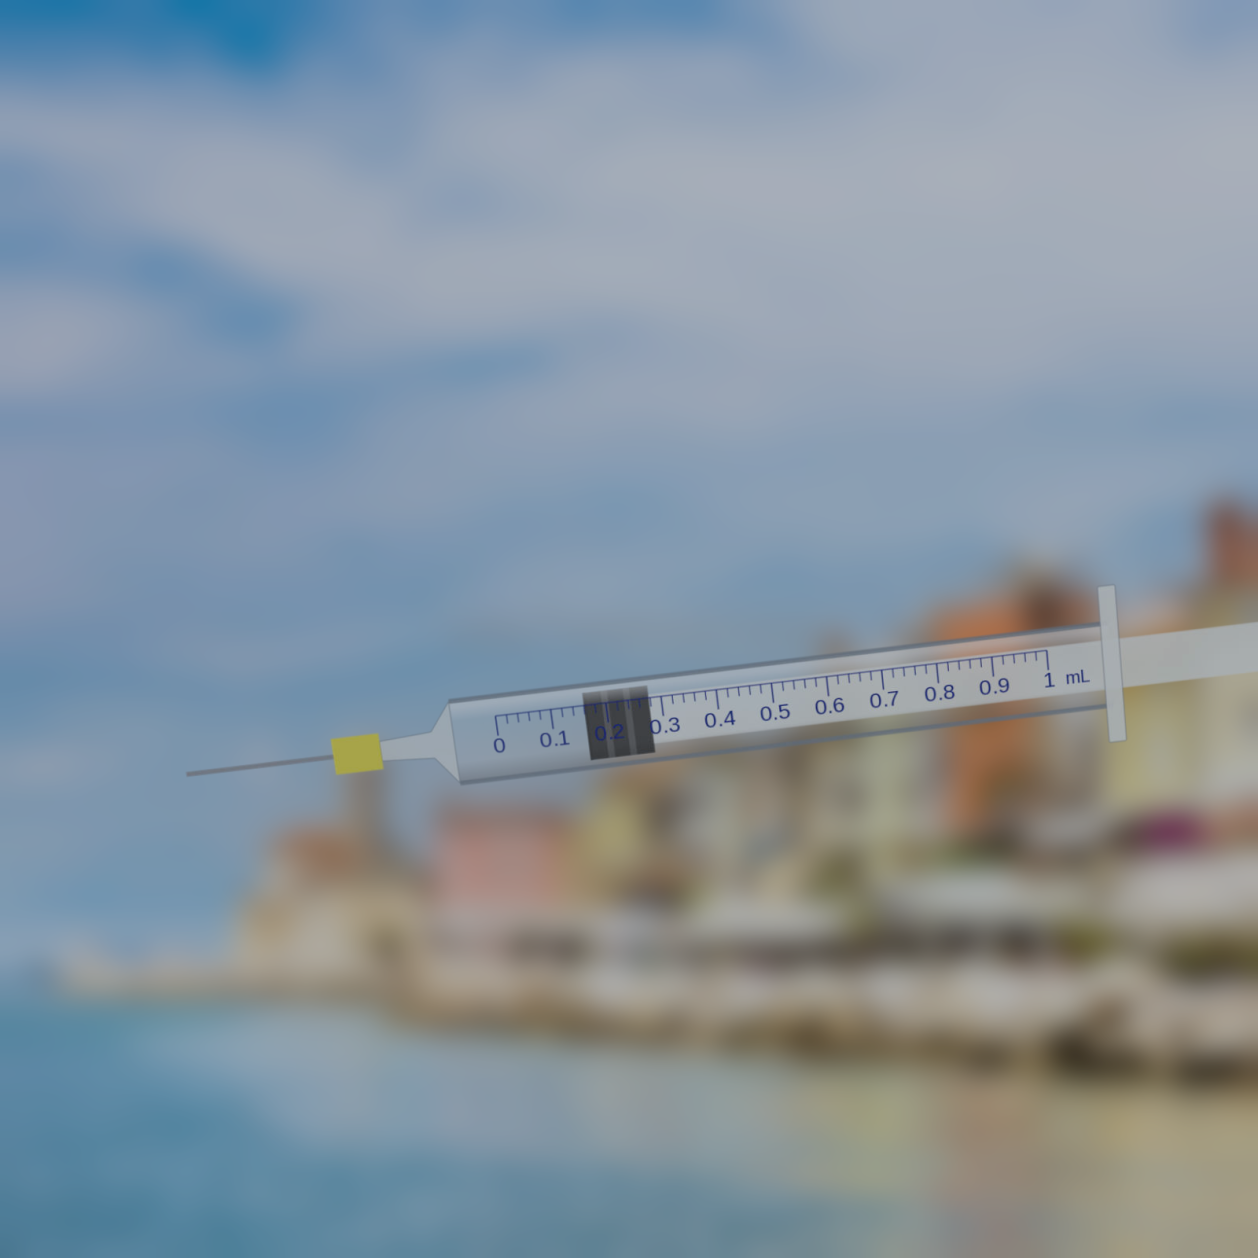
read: **0.16** mL
